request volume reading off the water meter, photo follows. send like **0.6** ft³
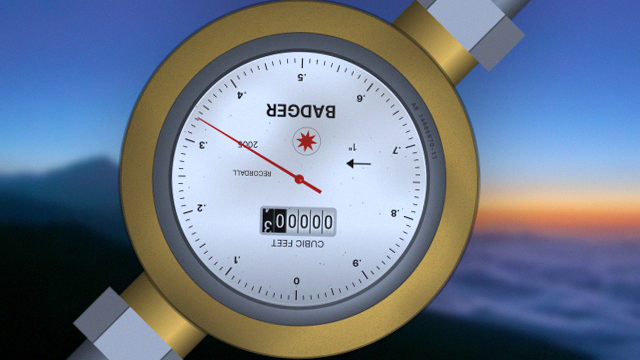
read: **3.33** ft³
